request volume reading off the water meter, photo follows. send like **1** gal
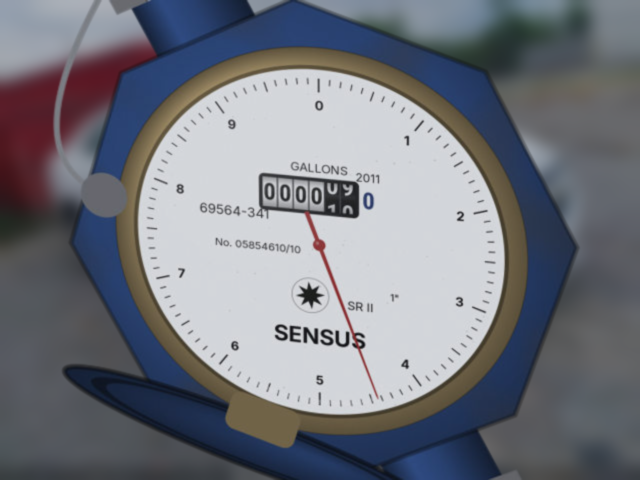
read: **94.4** gal
